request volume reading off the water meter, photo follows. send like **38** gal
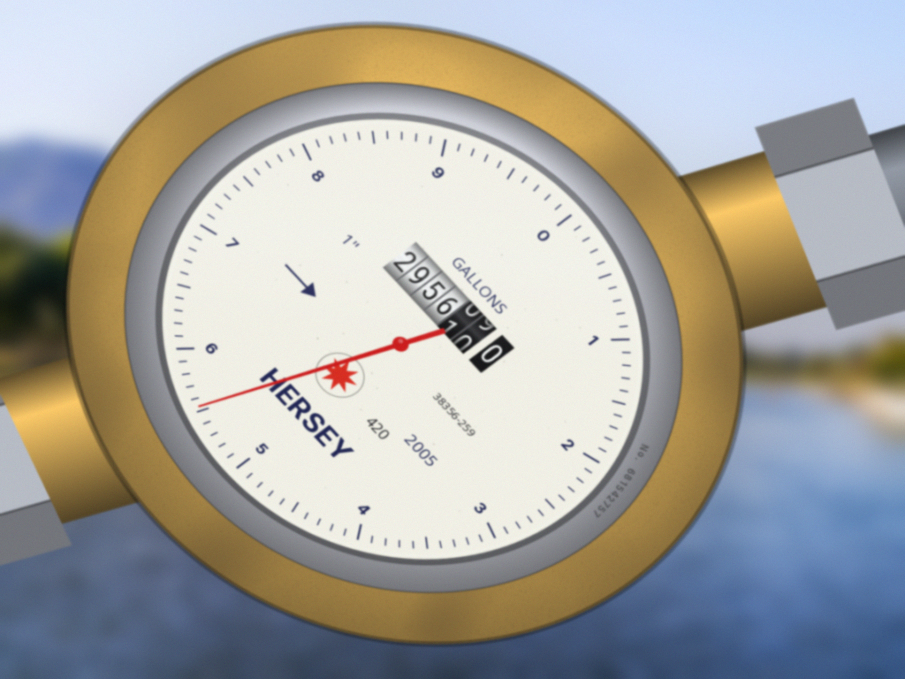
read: **2956095.5** gal
